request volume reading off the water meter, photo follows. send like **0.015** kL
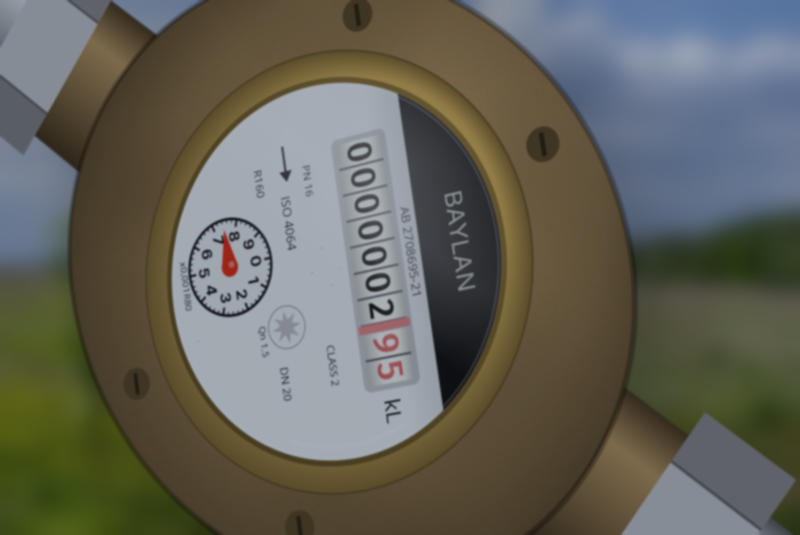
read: **2.957** kL
